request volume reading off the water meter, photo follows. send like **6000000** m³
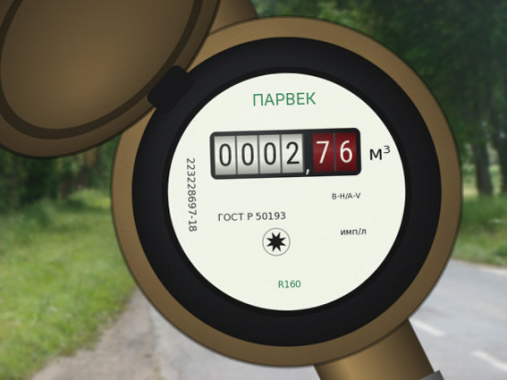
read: **2.76** m³
